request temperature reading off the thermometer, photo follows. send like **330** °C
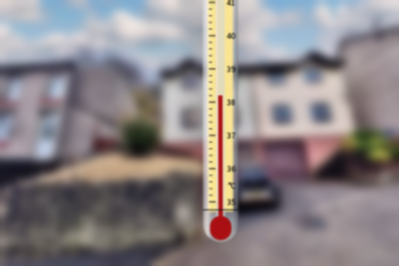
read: **38.2** °C
